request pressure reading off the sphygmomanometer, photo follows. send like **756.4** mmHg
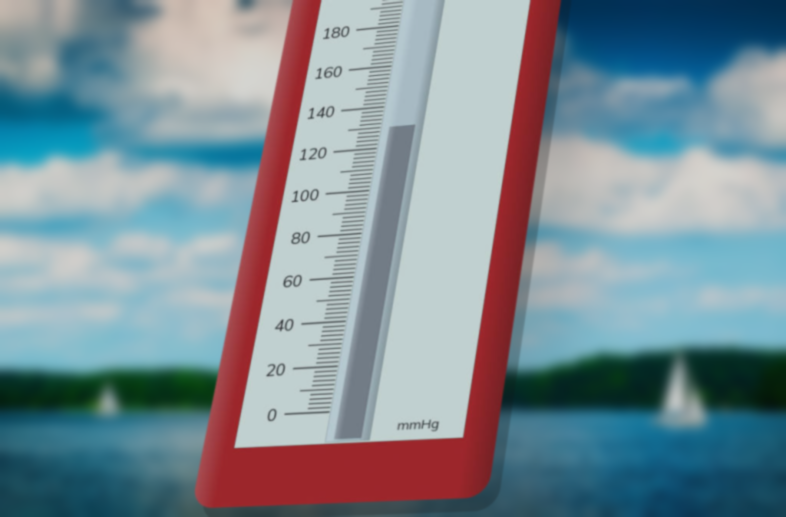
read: **130** mmHg
